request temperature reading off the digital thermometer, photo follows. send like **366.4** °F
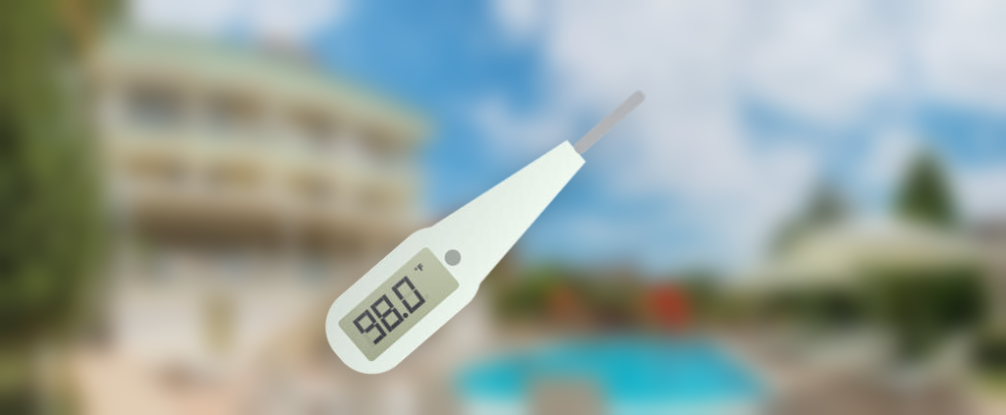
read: **98.0** °F
